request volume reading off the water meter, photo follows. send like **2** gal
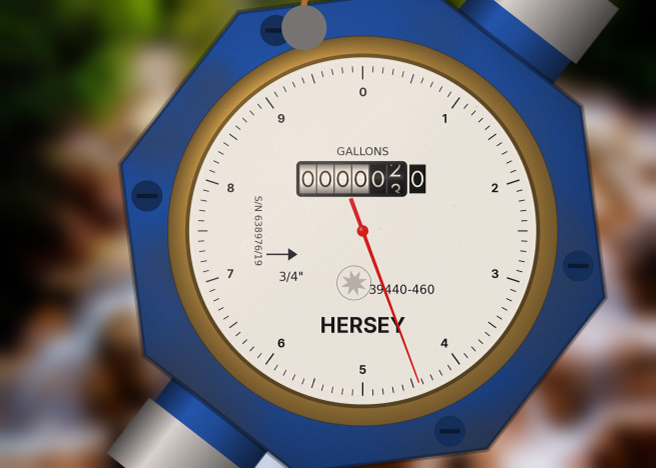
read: **24.4** gal
